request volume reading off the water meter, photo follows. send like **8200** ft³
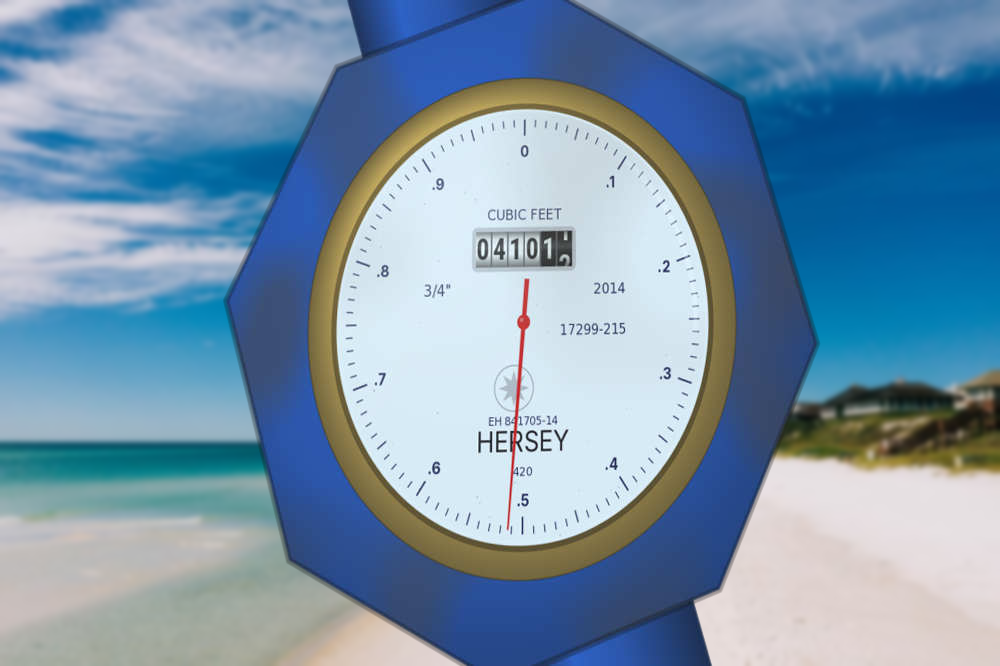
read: **41011.51** ft³
